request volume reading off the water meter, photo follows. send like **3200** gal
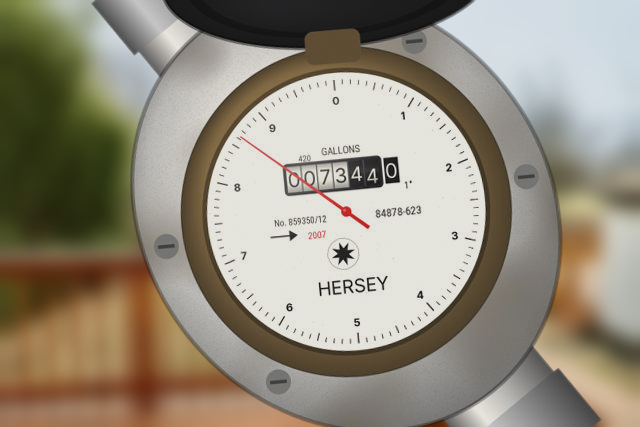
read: **73438.6** gal
